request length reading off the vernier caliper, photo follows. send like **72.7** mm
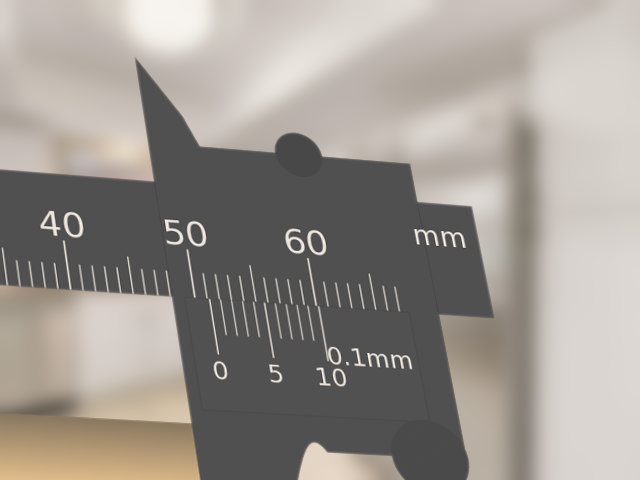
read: **51.2** mm
